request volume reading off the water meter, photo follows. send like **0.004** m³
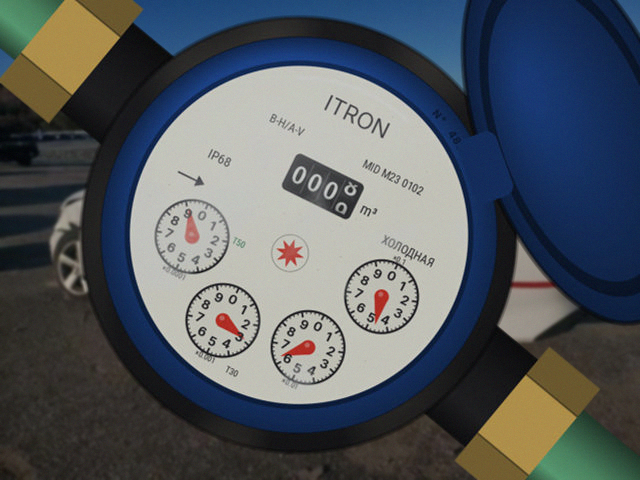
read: **8.4629** m³
